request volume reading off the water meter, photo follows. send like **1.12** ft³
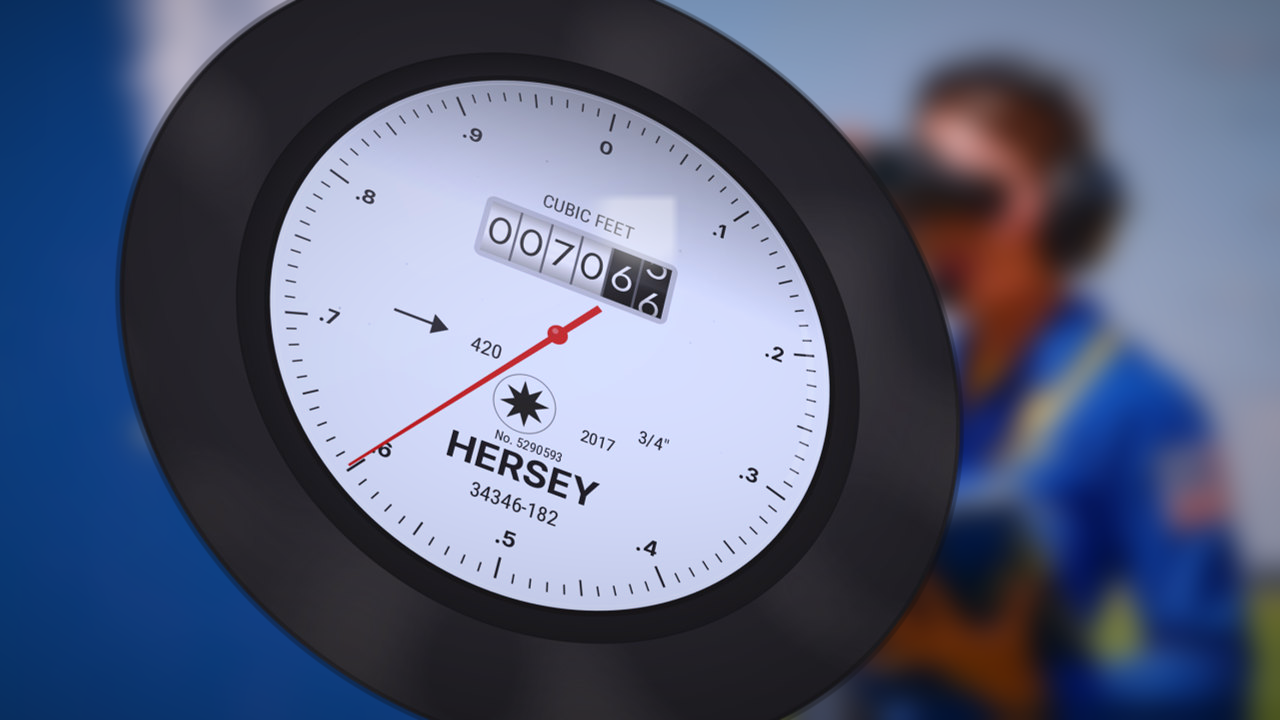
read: **7065.60** ft³
